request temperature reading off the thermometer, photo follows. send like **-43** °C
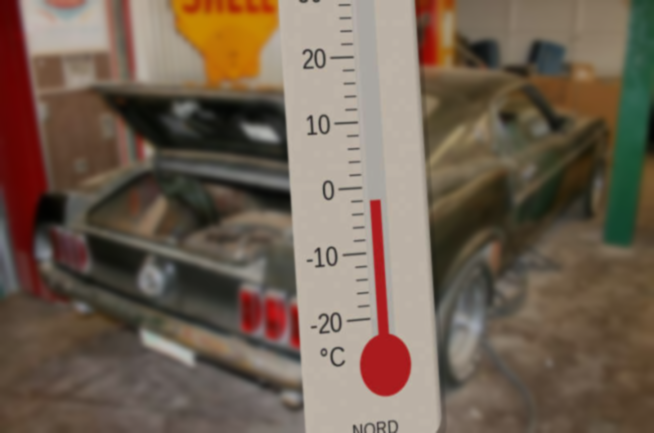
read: **-2** °C
